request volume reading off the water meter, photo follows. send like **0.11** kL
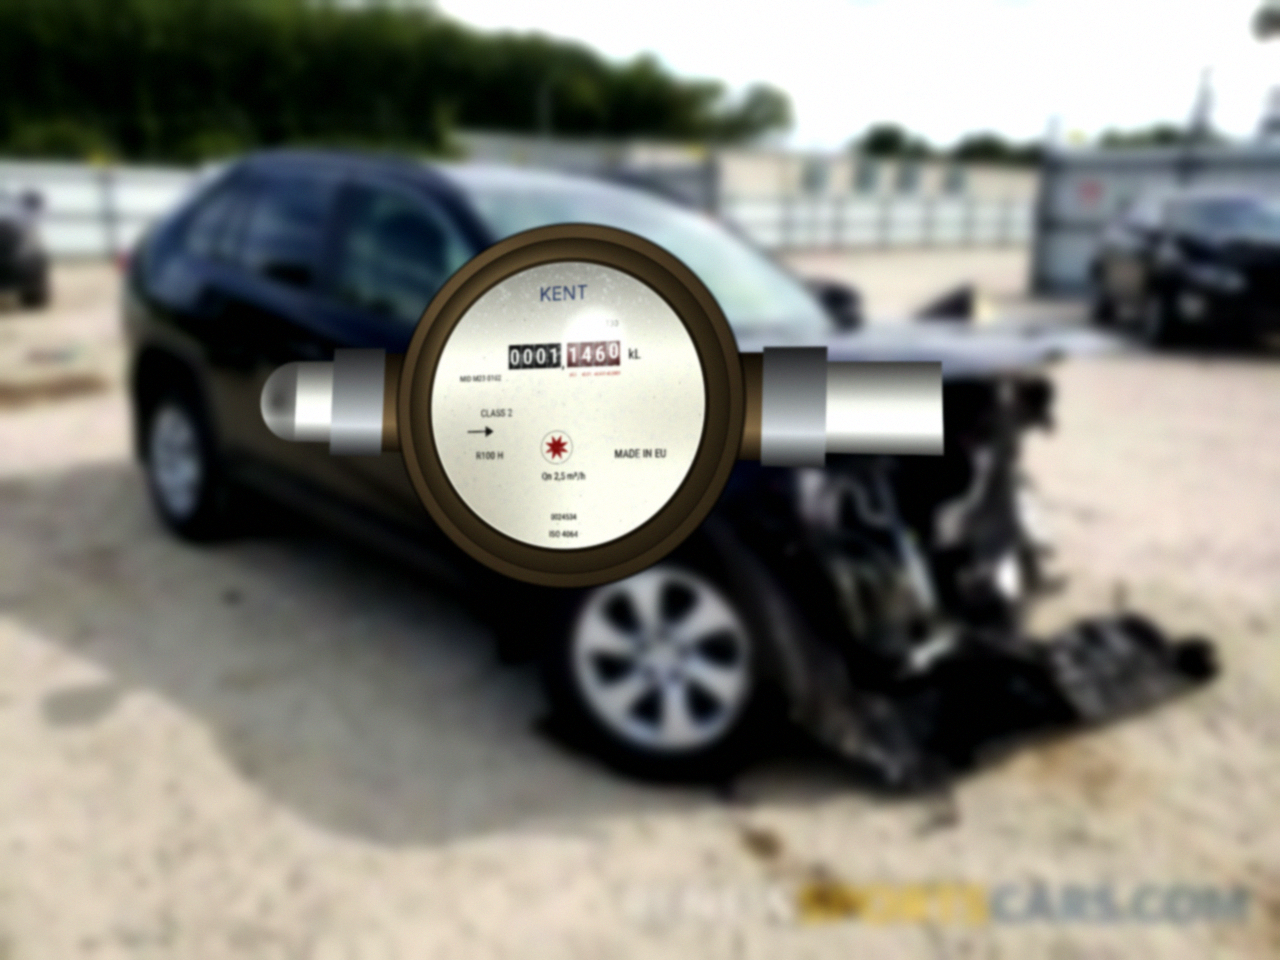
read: **1.1460** kL
